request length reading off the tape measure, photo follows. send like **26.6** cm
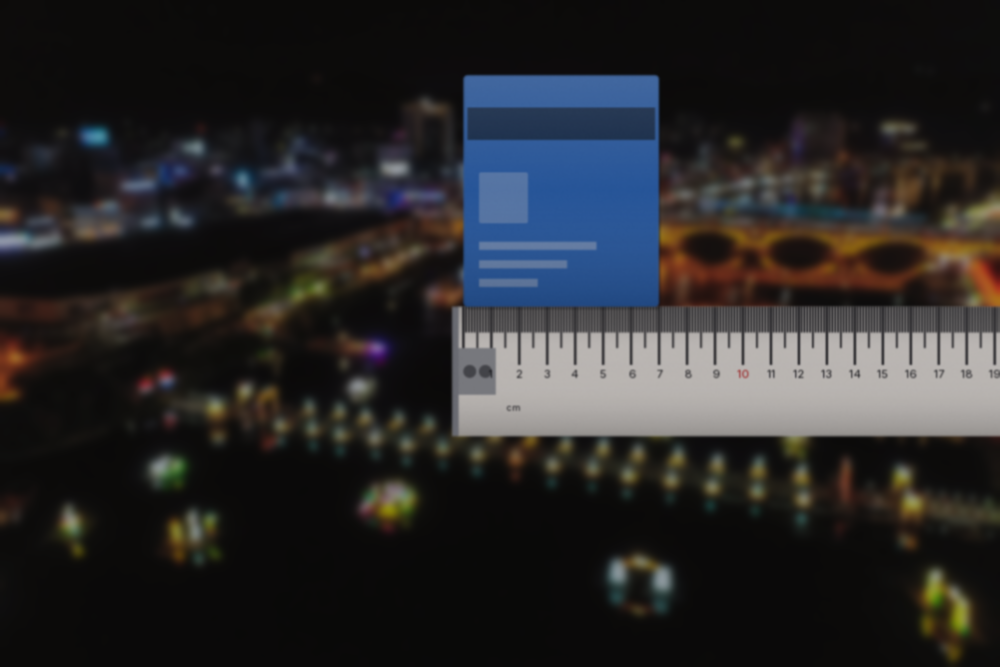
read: **7** cm
